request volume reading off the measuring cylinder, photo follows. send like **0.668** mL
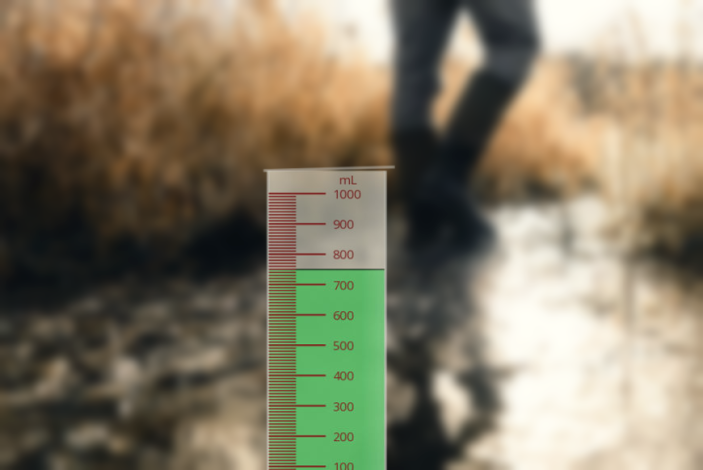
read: **750** mL
